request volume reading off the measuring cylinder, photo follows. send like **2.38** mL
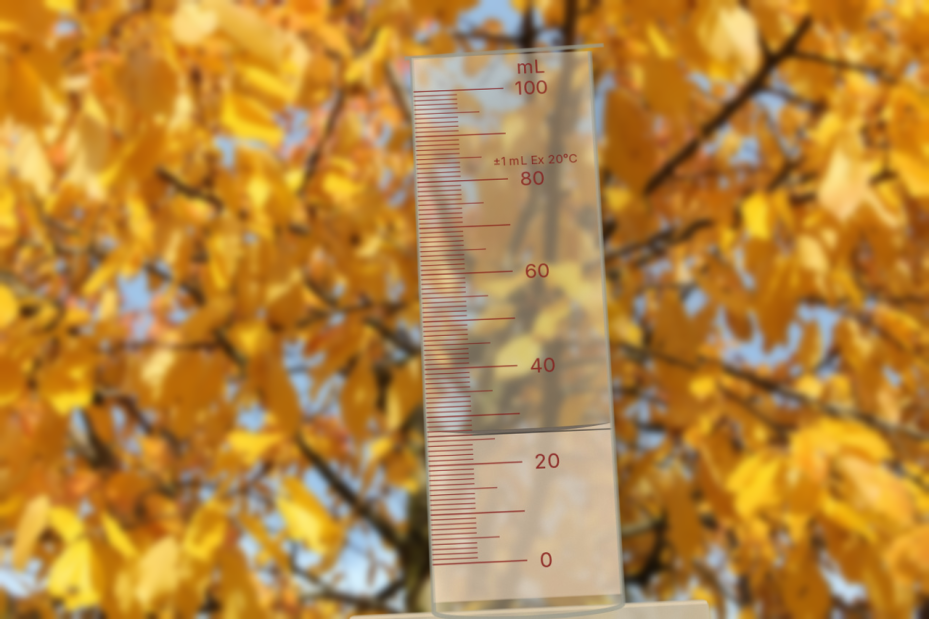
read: **26** mL
